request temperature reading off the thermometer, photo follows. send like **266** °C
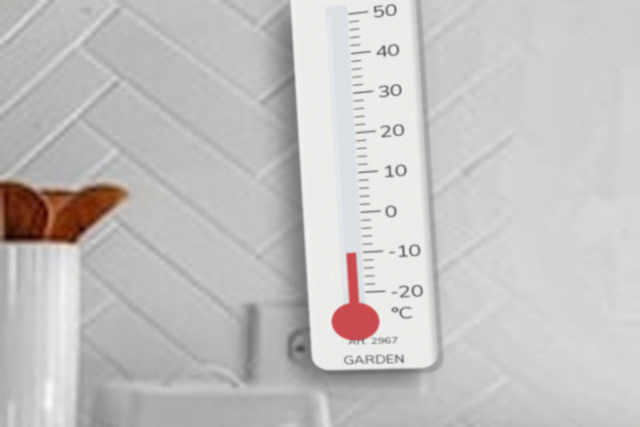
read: **-10** °C
